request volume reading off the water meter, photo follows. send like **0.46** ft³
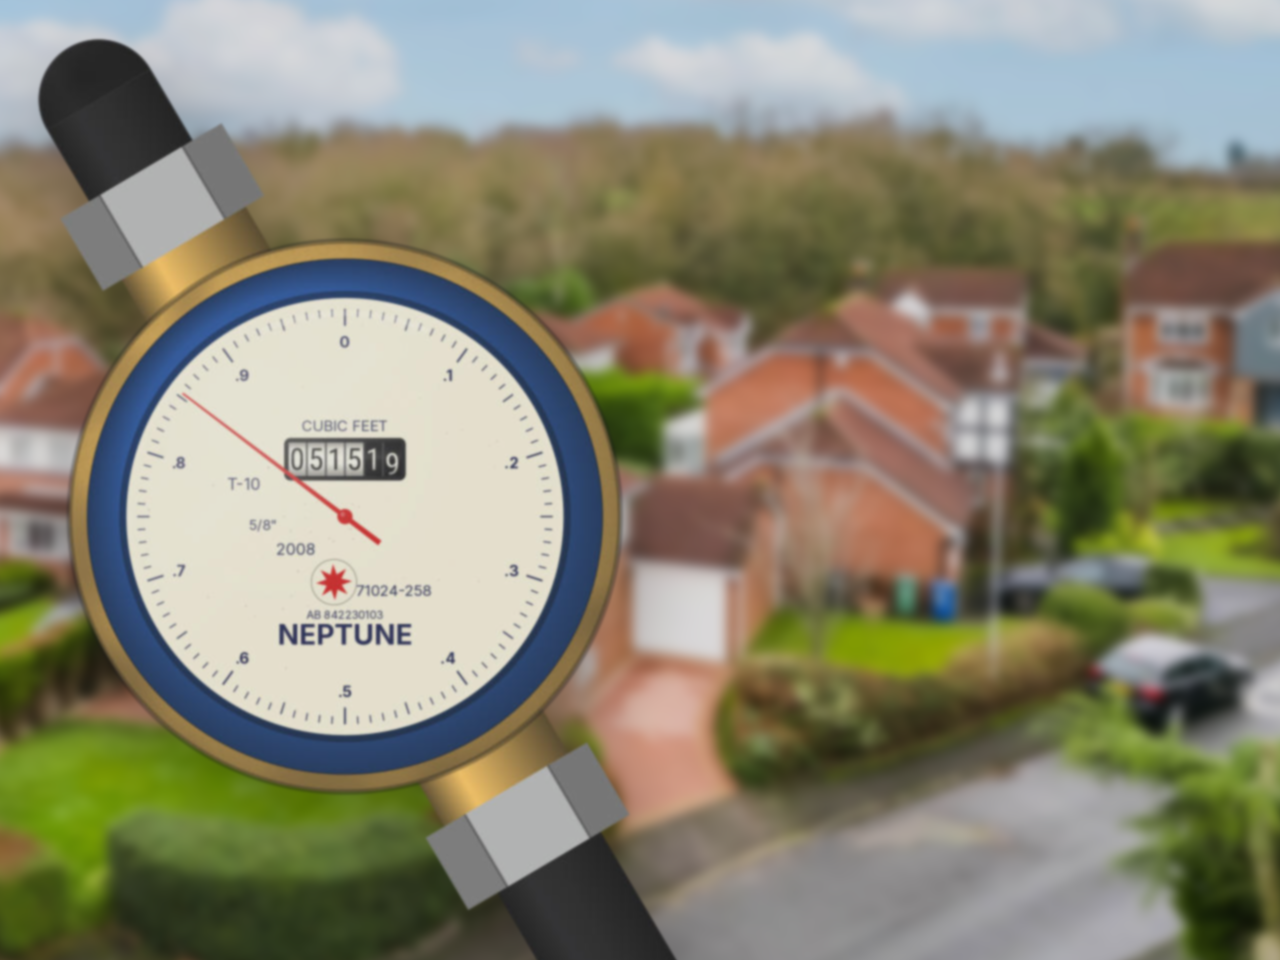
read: **51518.85** ft³
